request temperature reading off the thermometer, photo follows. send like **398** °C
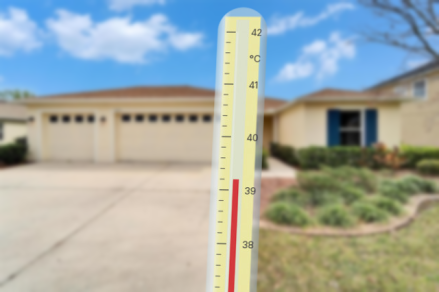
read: **39.2** °C
